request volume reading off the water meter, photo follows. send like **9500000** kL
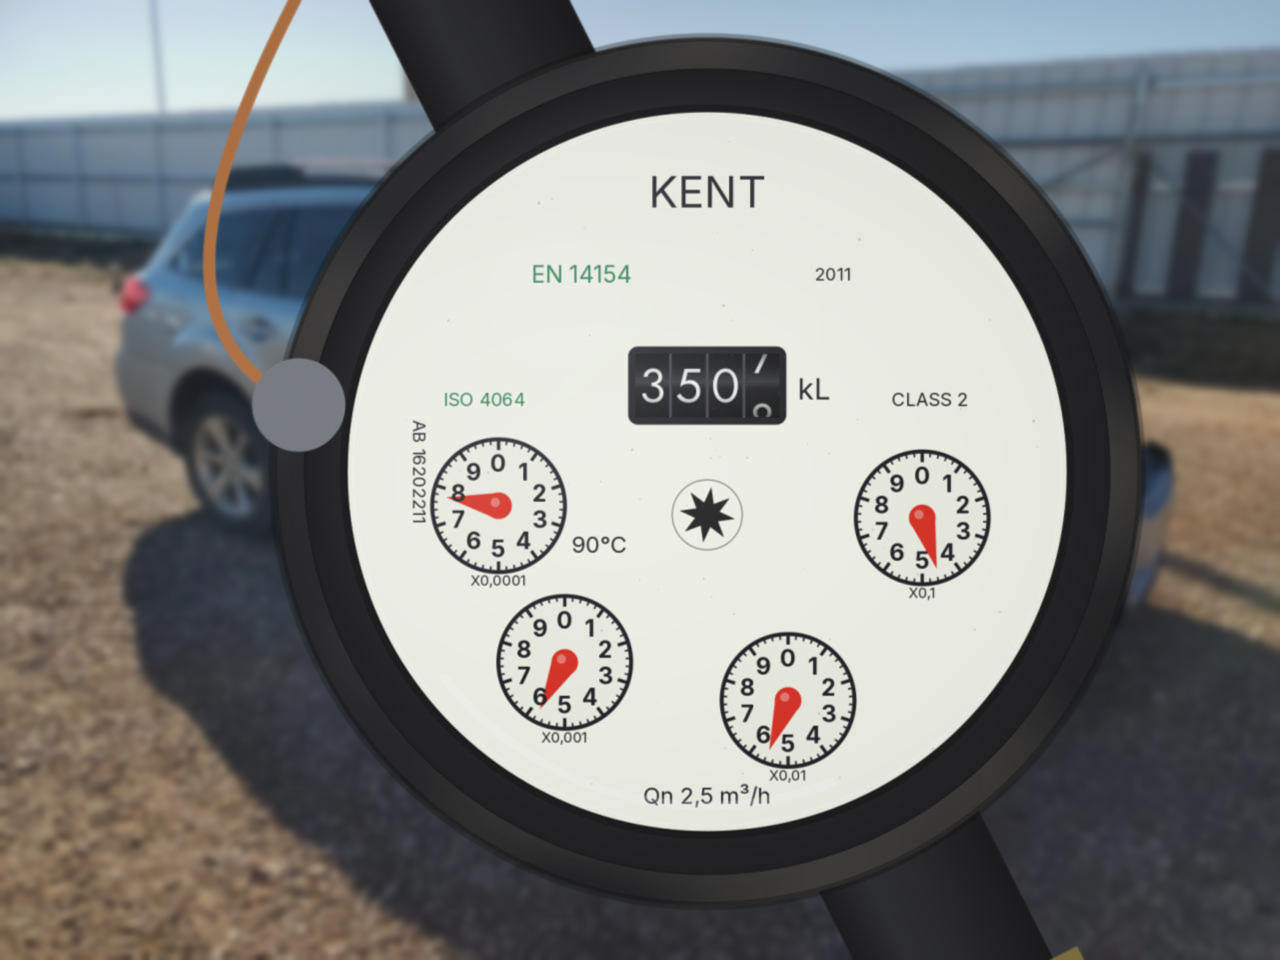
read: **3507.4557** kL
